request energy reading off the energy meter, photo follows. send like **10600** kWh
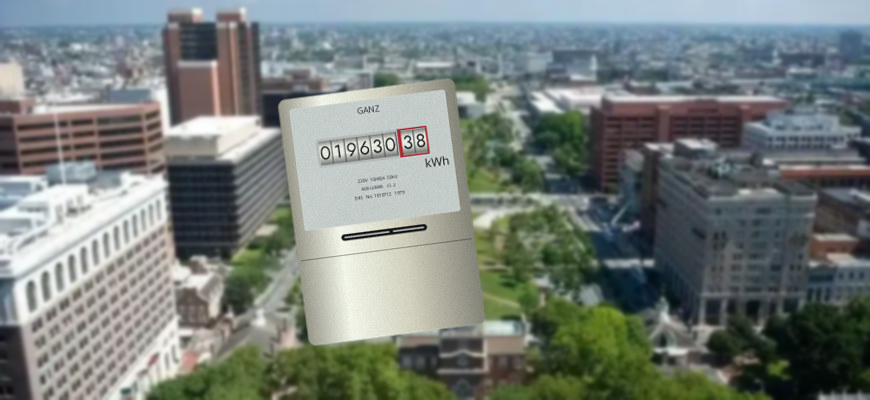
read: **19630.38** kWh
